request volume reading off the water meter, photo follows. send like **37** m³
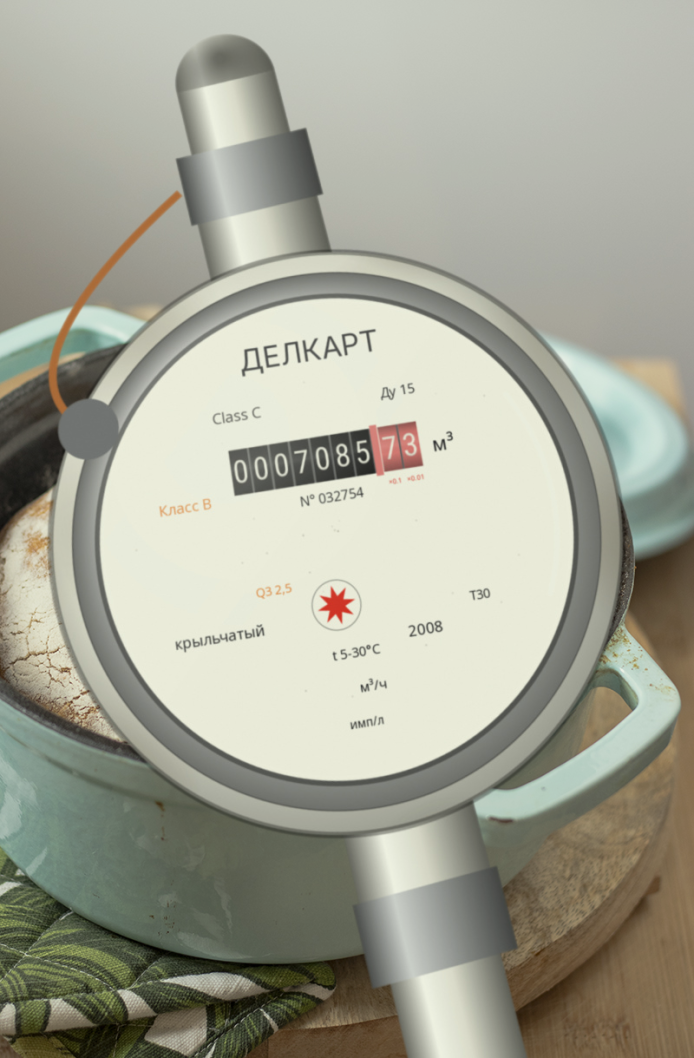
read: **7085.73** m³
